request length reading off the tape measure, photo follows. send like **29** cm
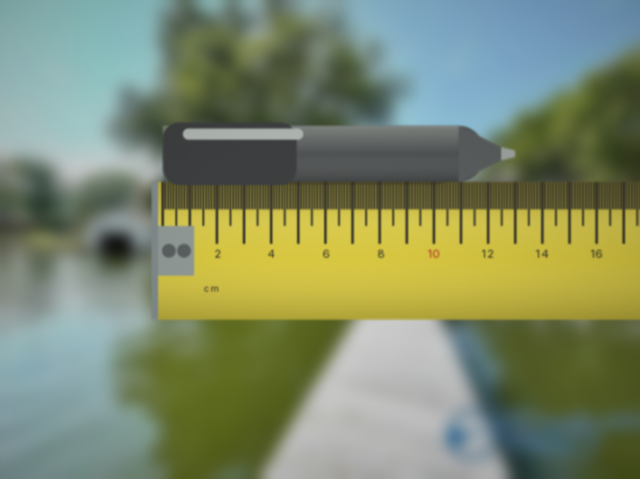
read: **13** cm
